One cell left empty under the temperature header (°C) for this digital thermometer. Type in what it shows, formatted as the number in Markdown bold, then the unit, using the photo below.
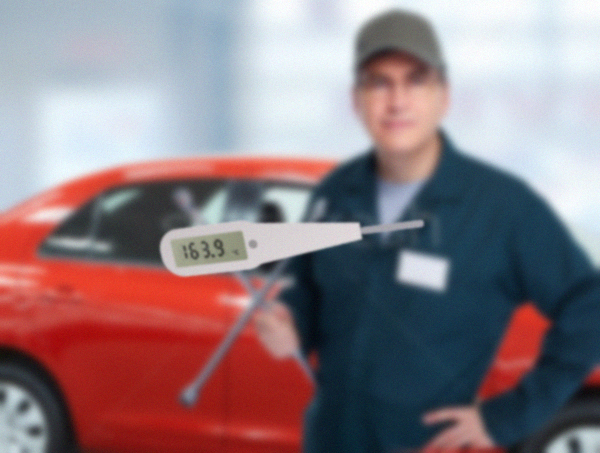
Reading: **163.9** °C
